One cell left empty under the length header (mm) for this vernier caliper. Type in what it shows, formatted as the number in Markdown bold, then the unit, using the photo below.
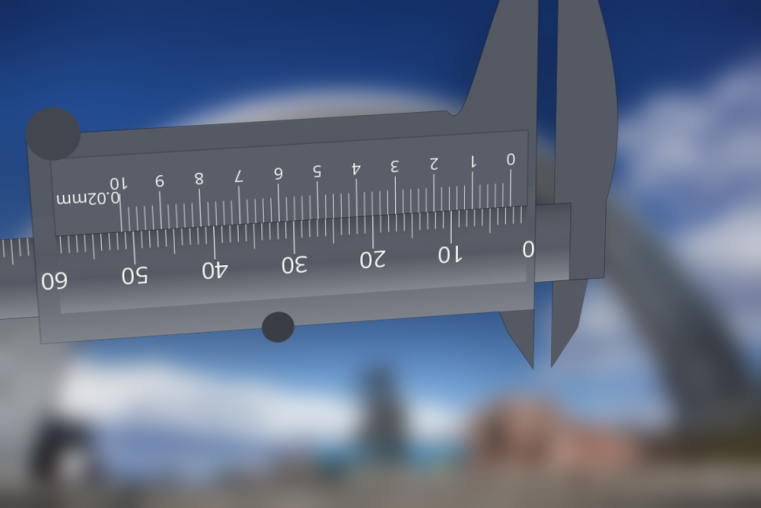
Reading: **2.4** mm
